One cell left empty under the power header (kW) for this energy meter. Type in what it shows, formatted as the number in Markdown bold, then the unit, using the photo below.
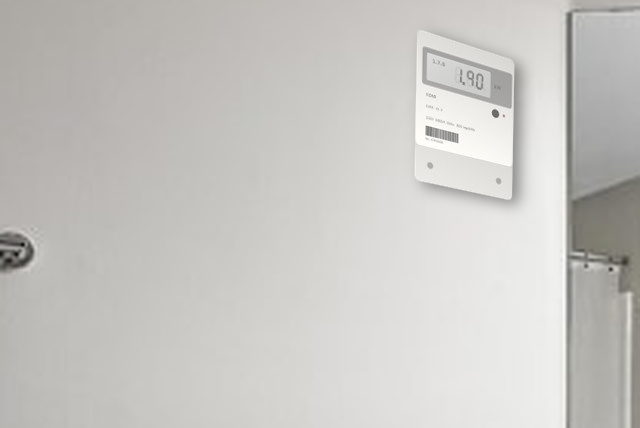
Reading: **1.90** kW
